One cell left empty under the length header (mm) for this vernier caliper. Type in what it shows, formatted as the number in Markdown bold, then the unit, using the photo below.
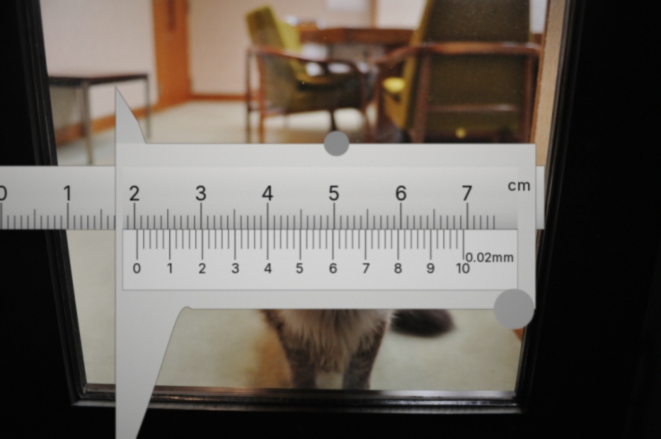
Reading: **20.4** mm
